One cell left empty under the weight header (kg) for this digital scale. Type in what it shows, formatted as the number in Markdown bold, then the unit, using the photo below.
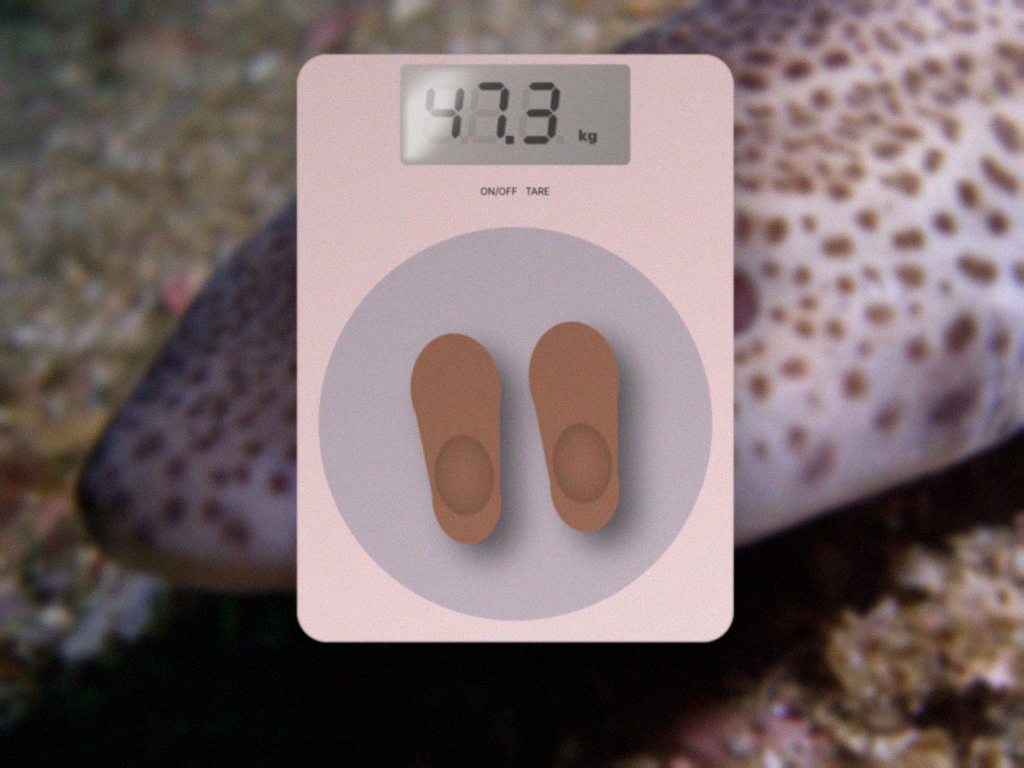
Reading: **47.3** kg
